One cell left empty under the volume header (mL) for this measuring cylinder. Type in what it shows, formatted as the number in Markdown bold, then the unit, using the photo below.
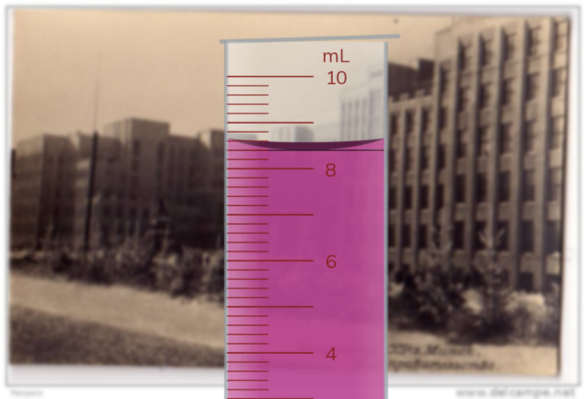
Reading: **8.4** mL
